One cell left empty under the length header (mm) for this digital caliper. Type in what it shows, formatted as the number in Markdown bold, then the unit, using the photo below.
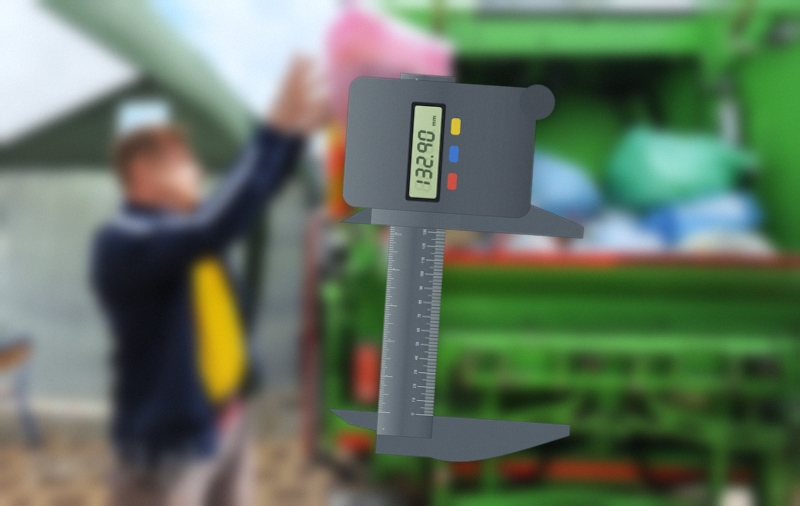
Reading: **132.90** mm
